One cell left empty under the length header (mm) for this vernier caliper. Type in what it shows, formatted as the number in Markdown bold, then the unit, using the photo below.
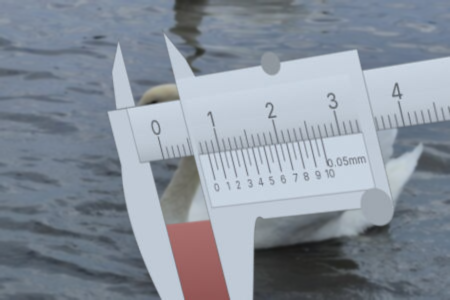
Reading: **8.0** mm
